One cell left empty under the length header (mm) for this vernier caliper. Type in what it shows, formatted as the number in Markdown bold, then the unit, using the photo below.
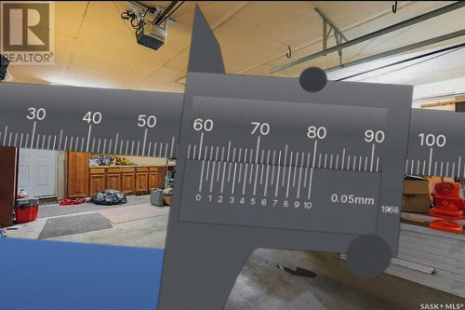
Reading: **60.8** mm
